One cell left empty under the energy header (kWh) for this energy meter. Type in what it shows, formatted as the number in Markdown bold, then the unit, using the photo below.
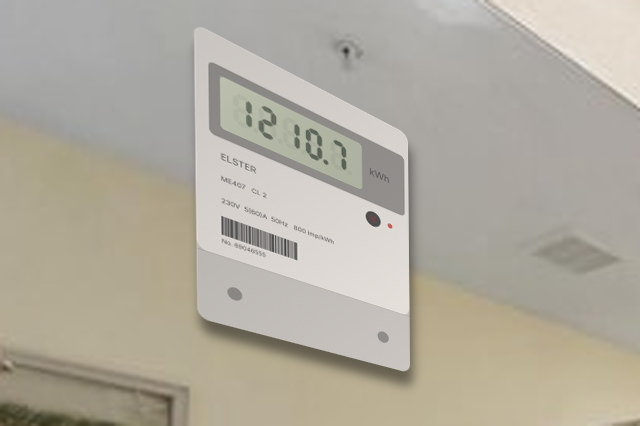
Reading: **1210.7** kWh
